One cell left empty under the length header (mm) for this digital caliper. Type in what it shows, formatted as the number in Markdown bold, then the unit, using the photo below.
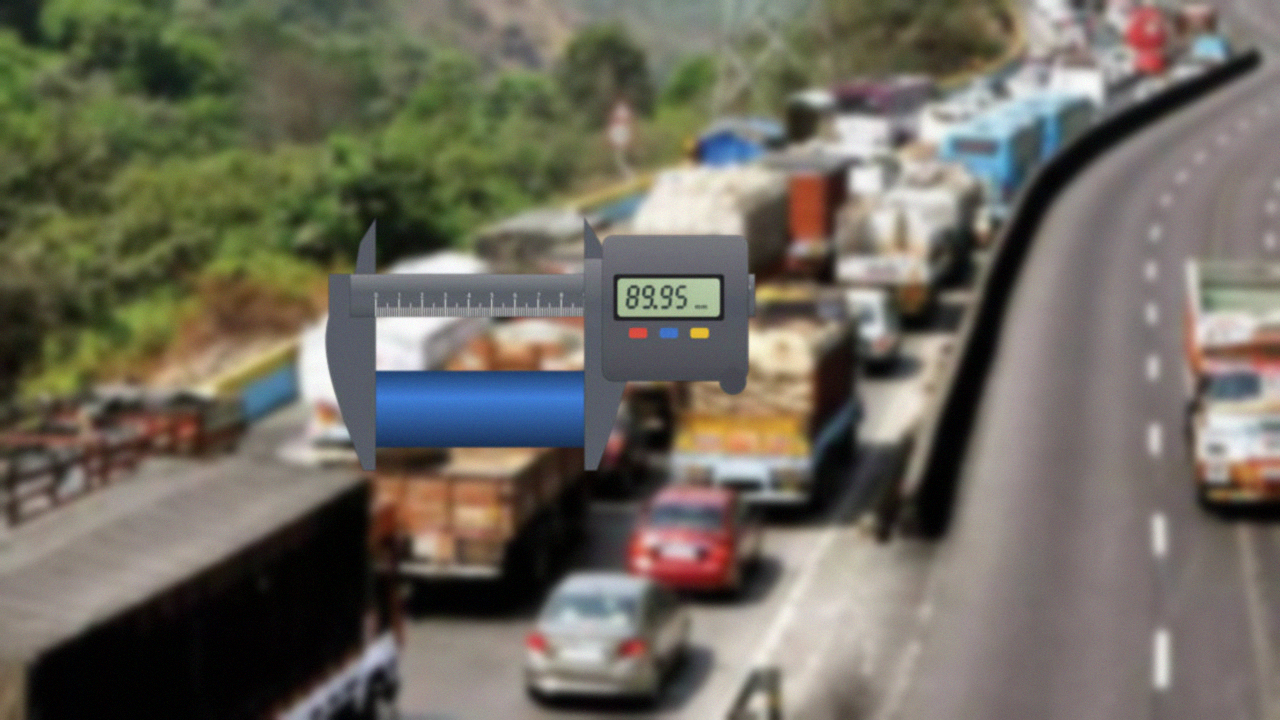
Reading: **89.95** mm
